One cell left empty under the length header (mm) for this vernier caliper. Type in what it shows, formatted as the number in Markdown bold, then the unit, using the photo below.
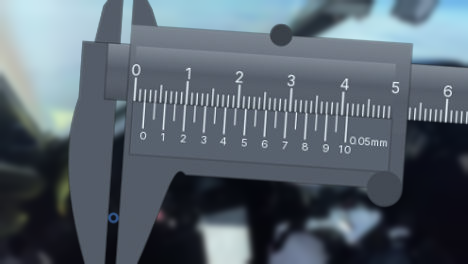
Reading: **2.0** mm
